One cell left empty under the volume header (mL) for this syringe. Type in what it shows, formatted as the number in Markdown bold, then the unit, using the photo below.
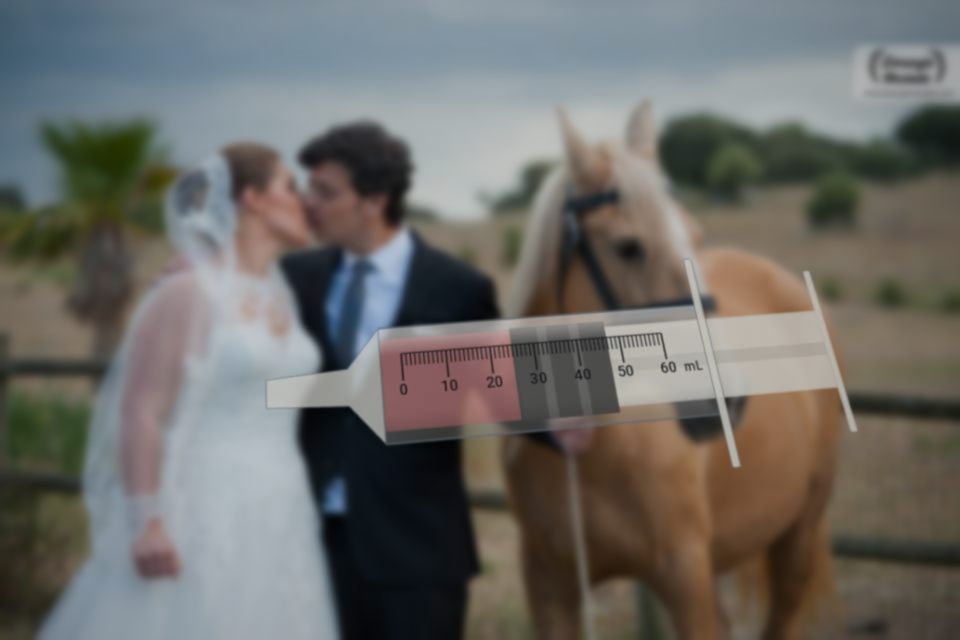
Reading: **25** mL
